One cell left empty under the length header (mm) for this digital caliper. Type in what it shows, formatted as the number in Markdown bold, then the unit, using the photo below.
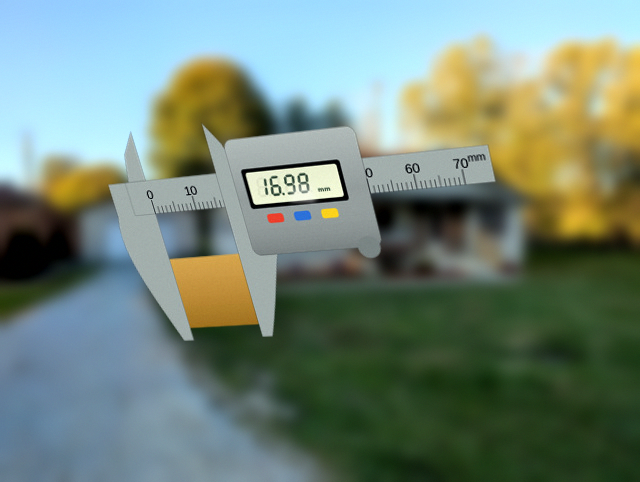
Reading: **16.98** mm
